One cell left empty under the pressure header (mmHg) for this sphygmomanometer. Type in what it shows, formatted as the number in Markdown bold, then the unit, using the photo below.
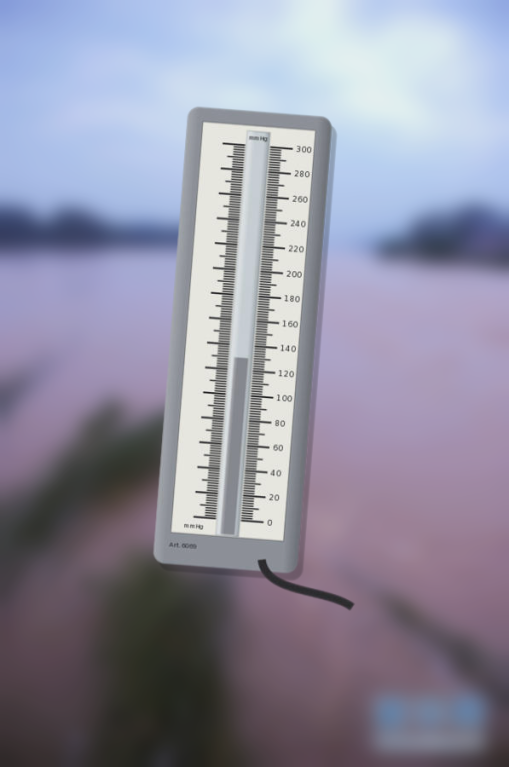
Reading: **130** mmHg
